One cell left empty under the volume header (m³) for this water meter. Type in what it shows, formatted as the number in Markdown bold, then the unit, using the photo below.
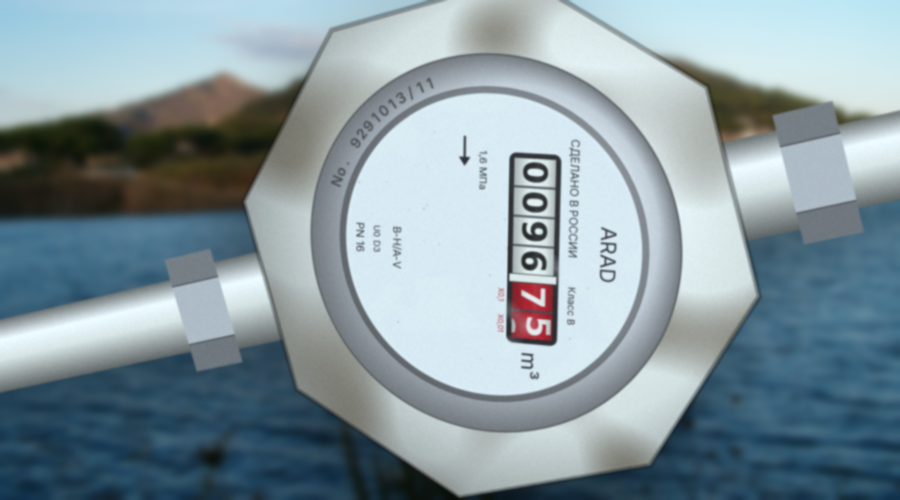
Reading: **96.75** m³
